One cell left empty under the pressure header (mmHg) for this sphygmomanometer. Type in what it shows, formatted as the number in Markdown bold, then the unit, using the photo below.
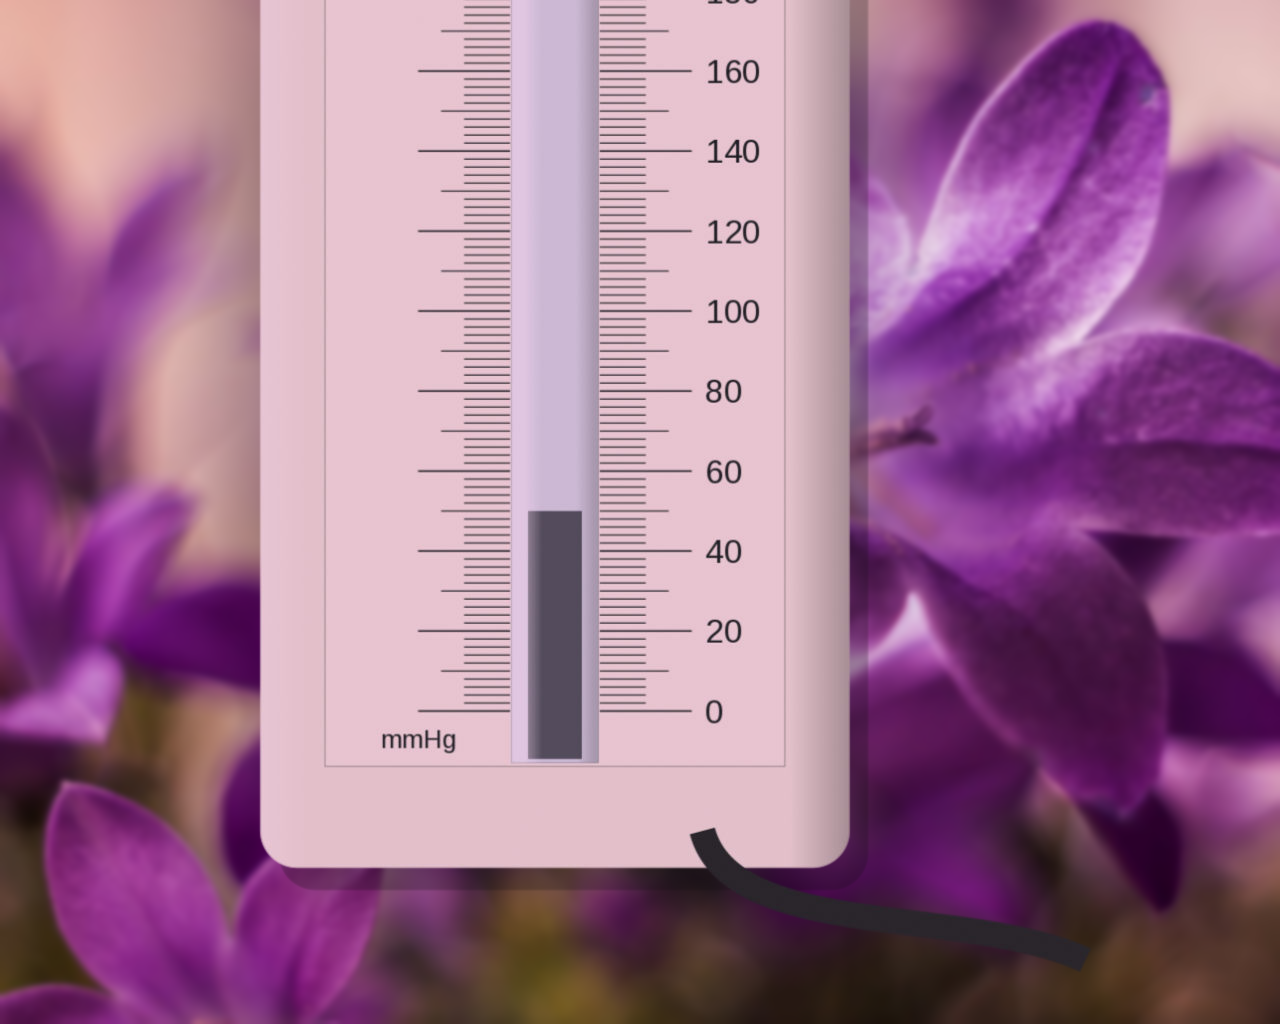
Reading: **50** mmHg
